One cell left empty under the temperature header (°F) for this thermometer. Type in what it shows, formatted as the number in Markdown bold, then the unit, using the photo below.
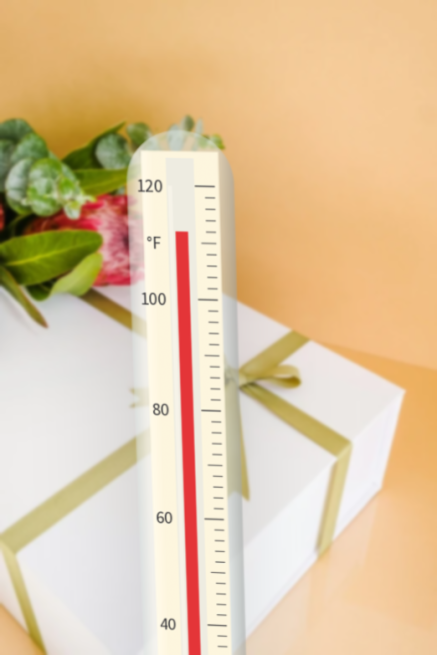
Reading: **112** °F
